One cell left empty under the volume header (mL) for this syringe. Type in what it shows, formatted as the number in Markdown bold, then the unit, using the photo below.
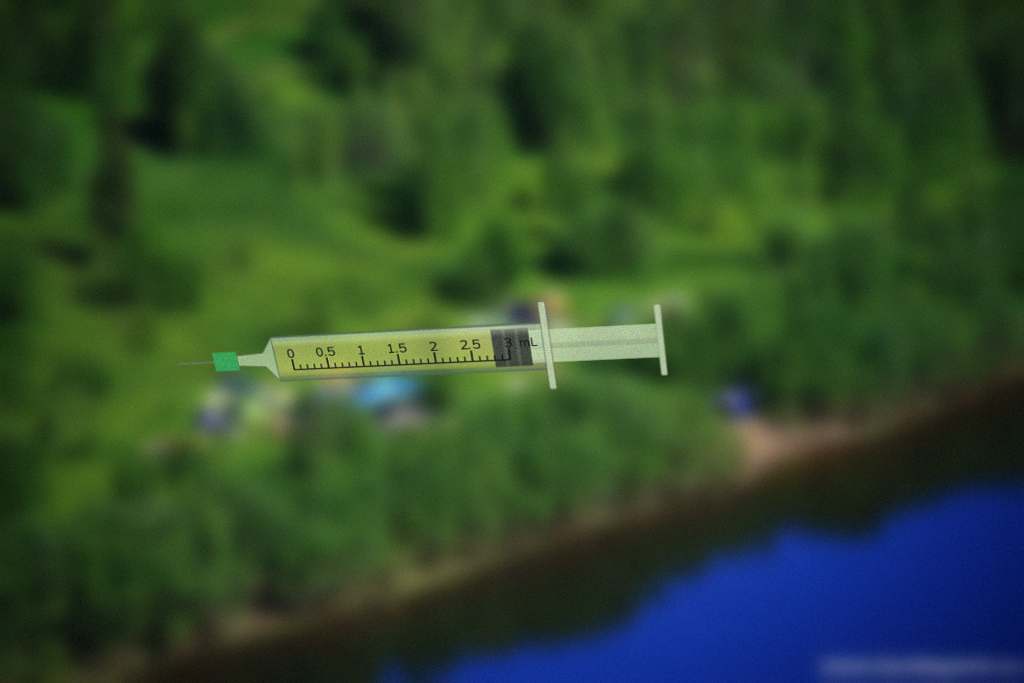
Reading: **2.8** mL
